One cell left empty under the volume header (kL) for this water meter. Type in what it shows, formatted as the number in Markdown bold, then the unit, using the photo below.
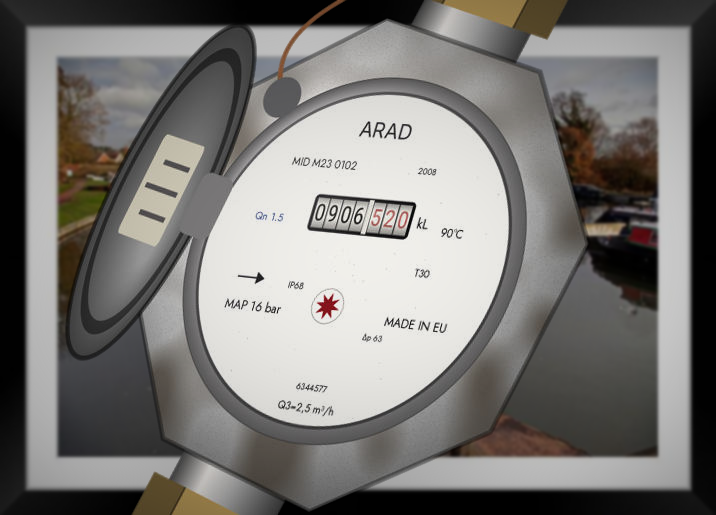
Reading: **906.520** kL
